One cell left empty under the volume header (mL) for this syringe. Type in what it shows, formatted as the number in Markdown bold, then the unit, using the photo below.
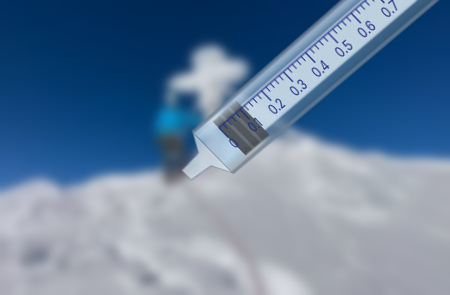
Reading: **0** mL
